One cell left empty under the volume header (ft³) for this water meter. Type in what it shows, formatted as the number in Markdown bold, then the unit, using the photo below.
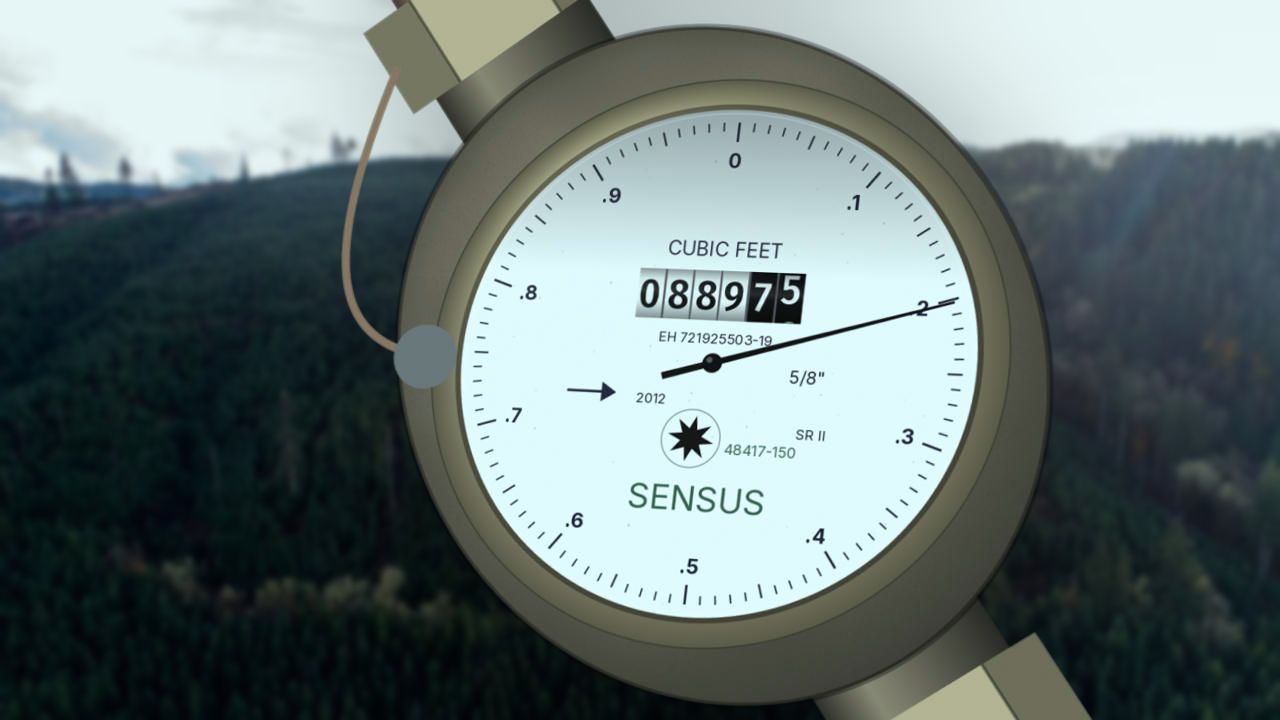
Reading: **88975.20** ft³
